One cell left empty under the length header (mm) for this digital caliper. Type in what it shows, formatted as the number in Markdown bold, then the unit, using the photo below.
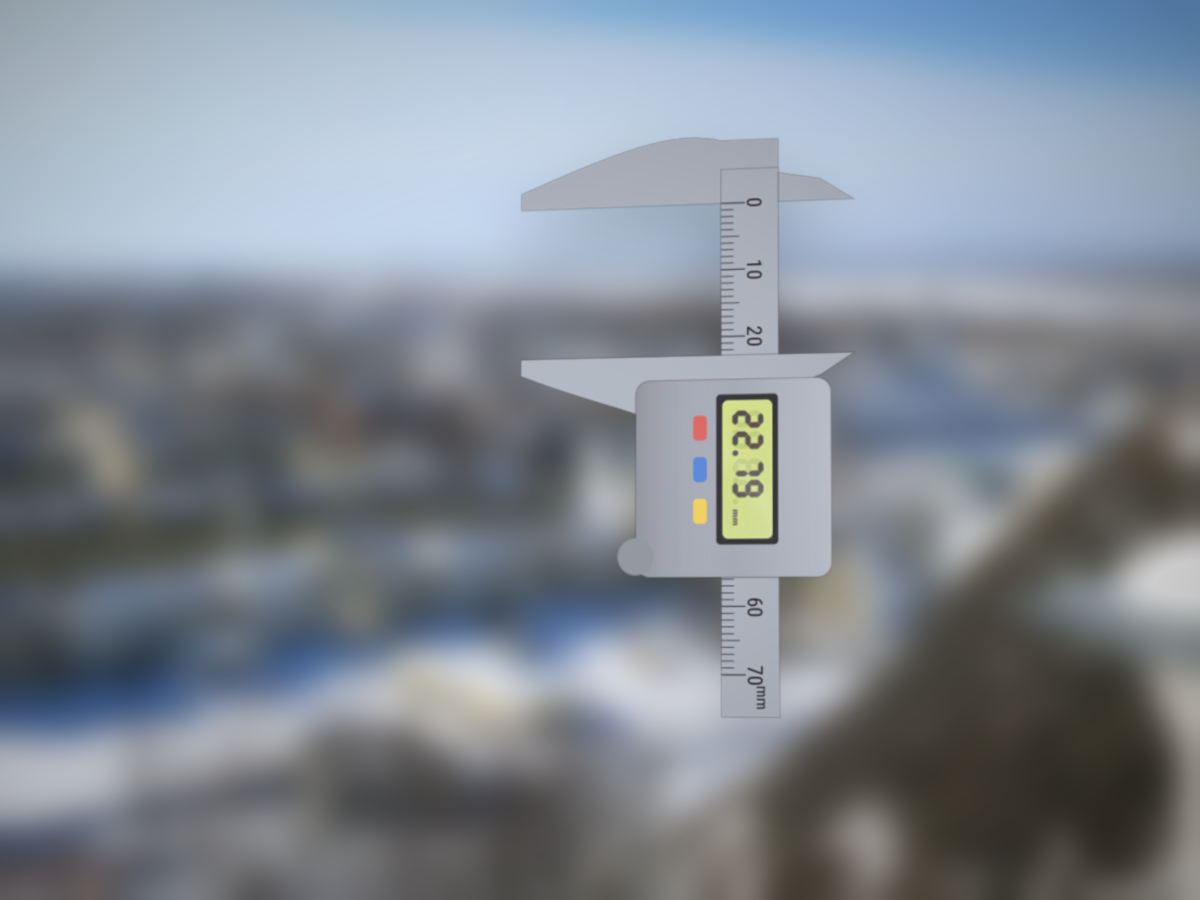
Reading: **22.79** mm
